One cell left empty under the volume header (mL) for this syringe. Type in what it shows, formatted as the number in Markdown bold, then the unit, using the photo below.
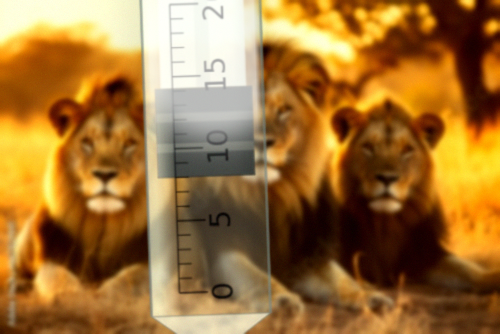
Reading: **8** mL
